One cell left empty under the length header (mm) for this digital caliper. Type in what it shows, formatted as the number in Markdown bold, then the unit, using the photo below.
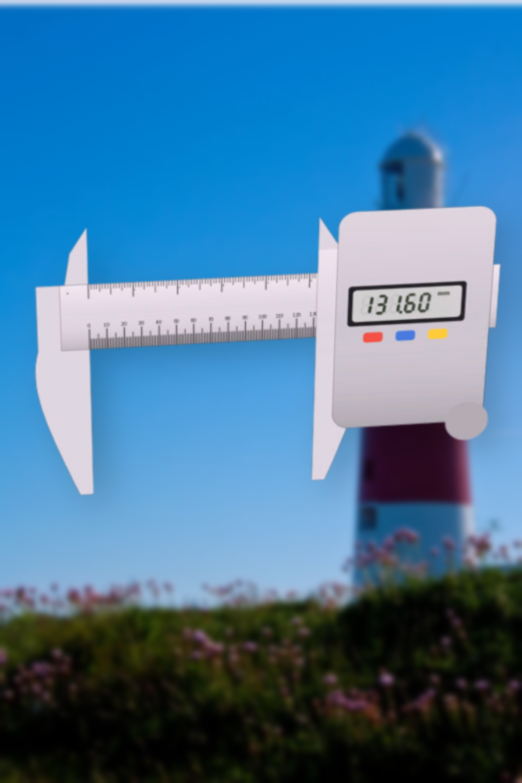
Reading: **131.60** mm
